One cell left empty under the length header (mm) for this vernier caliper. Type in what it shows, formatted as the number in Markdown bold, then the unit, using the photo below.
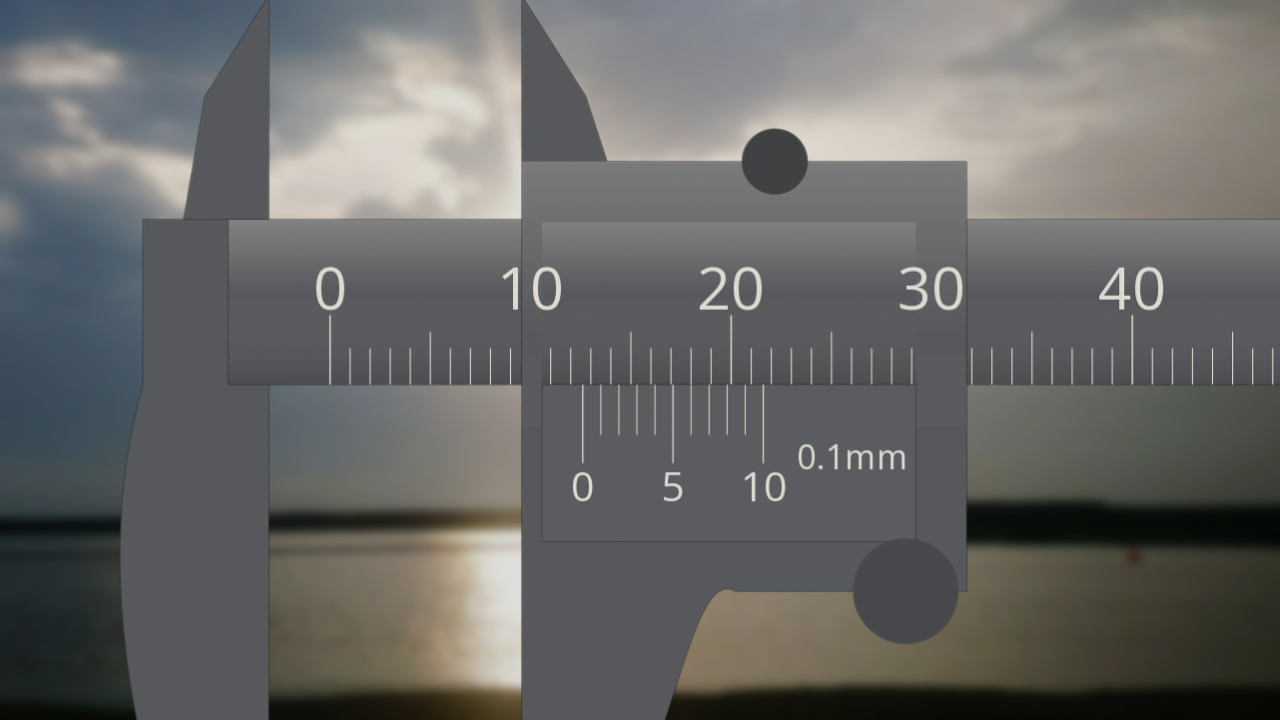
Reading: **12.6** mm
